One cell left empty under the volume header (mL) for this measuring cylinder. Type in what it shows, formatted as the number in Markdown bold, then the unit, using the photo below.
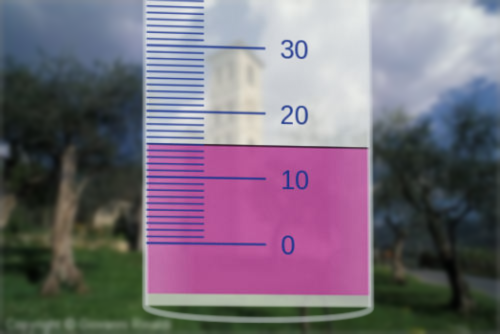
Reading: **15** mL
